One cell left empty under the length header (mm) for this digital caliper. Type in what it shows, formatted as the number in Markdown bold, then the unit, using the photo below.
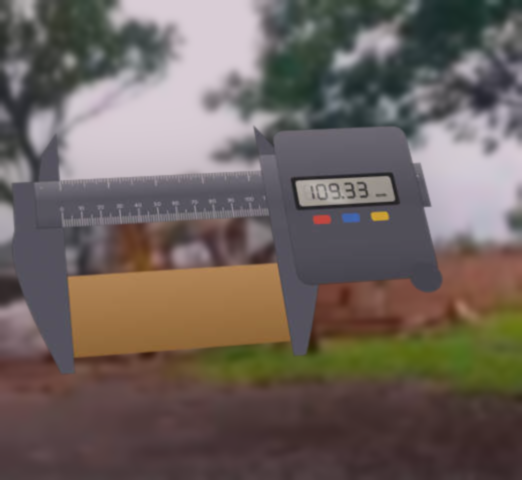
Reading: **109.33** mm
